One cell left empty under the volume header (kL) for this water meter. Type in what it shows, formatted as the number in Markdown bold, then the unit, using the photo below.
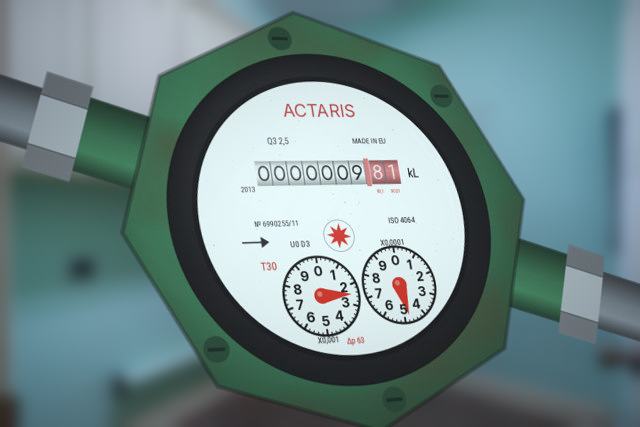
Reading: **9.8124** kL
